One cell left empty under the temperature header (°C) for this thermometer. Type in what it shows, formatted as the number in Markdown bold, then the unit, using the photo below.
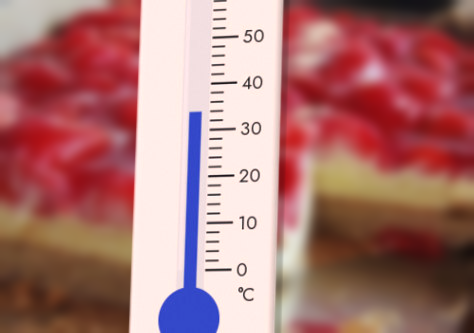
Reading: **34** °C
